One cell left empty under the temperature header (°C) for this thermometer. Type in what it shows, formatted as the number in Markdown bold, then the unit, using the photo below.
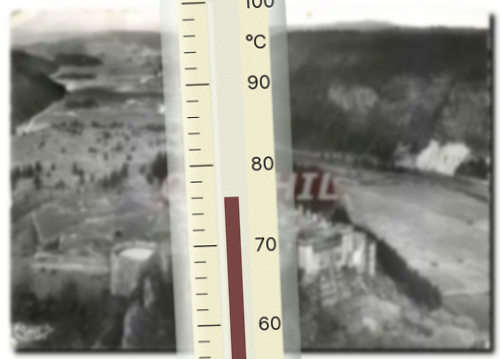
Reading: **76** °C
